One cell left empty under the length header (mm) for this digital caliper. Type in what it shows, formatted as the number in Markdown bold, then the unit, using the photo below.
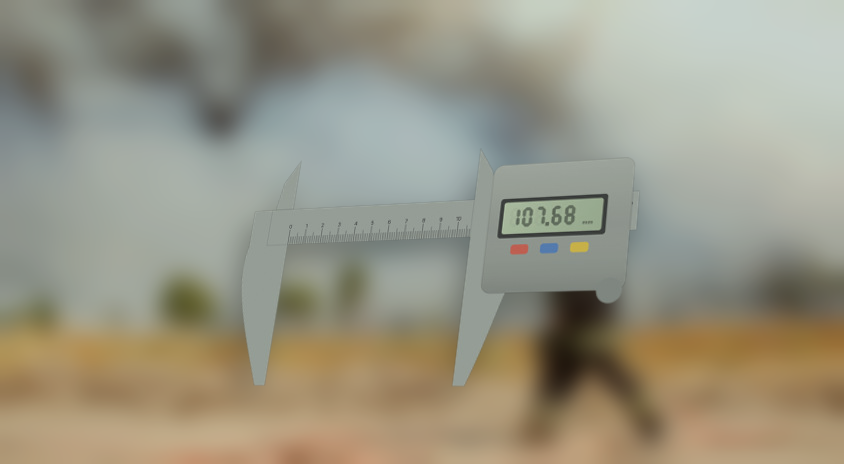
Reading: **107.68** mm
